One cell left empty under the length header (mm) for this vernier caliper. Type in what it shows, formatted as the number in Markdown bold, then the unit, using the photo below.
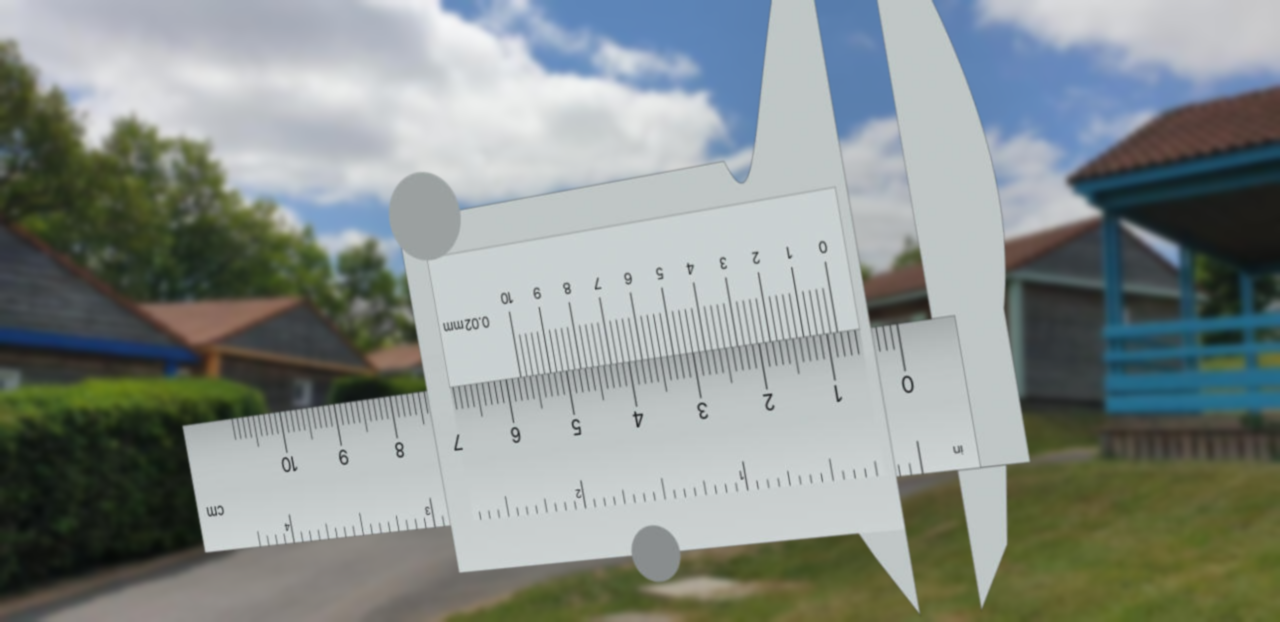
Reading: **8.5** mm
